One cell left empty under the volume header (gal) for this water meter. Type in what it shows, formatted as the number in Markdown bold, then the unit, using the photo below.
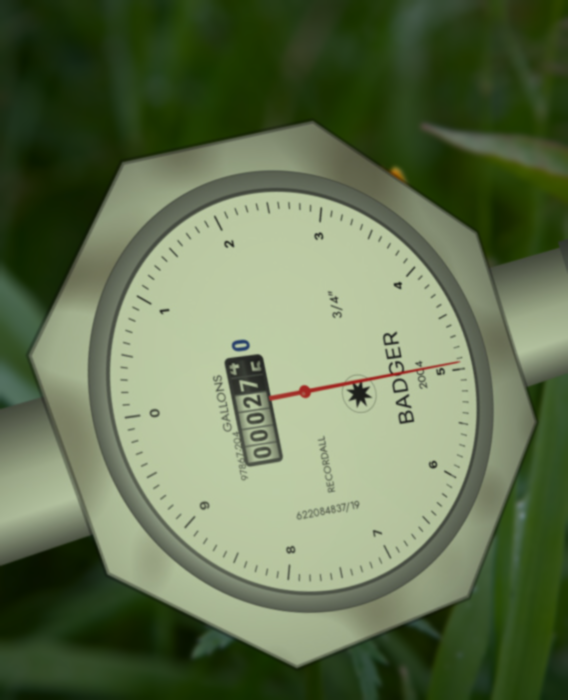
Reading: **2744.9** gal
